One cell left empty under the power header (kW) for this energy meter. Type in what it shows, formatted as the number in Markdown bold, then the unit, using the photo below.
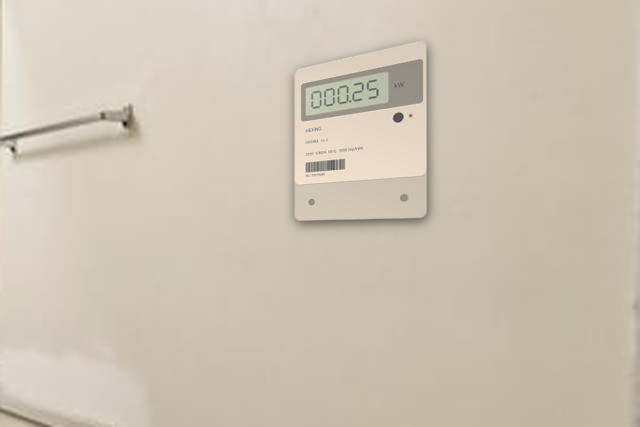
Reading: **0.25** kW
